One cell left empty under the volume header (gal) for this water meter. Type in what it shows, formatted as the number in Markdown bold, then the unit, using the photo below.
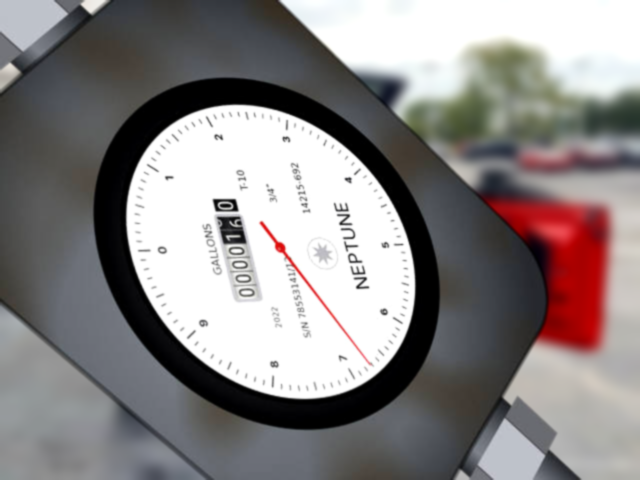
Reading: **156.7** gal
